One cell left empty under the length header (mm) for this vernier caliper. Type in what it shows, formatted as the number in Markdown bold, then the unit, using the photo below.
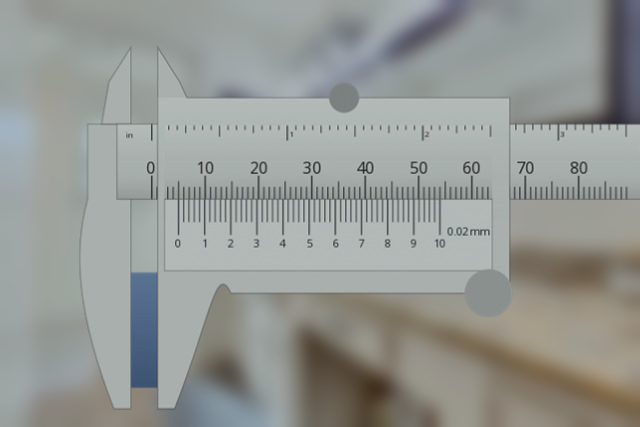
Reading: **5.0** mm
